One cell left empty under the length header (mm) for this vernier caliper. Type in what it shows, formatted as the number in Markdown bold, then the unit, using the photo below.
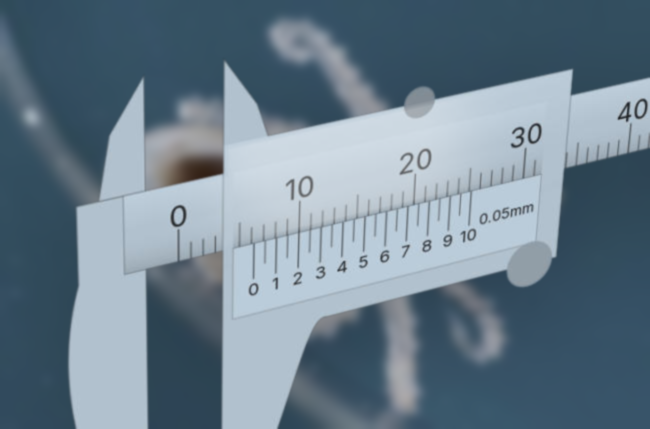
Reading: **6.2** mm
